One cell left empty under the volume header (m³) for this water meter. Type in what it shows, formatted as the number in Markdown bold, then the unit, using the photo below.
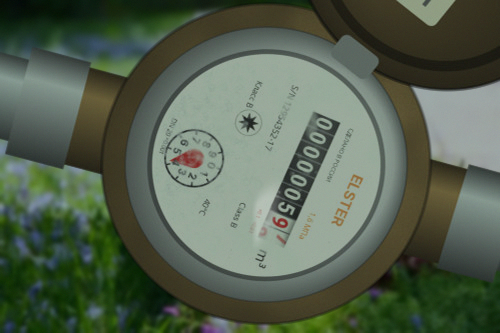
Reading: **5.974** m³
